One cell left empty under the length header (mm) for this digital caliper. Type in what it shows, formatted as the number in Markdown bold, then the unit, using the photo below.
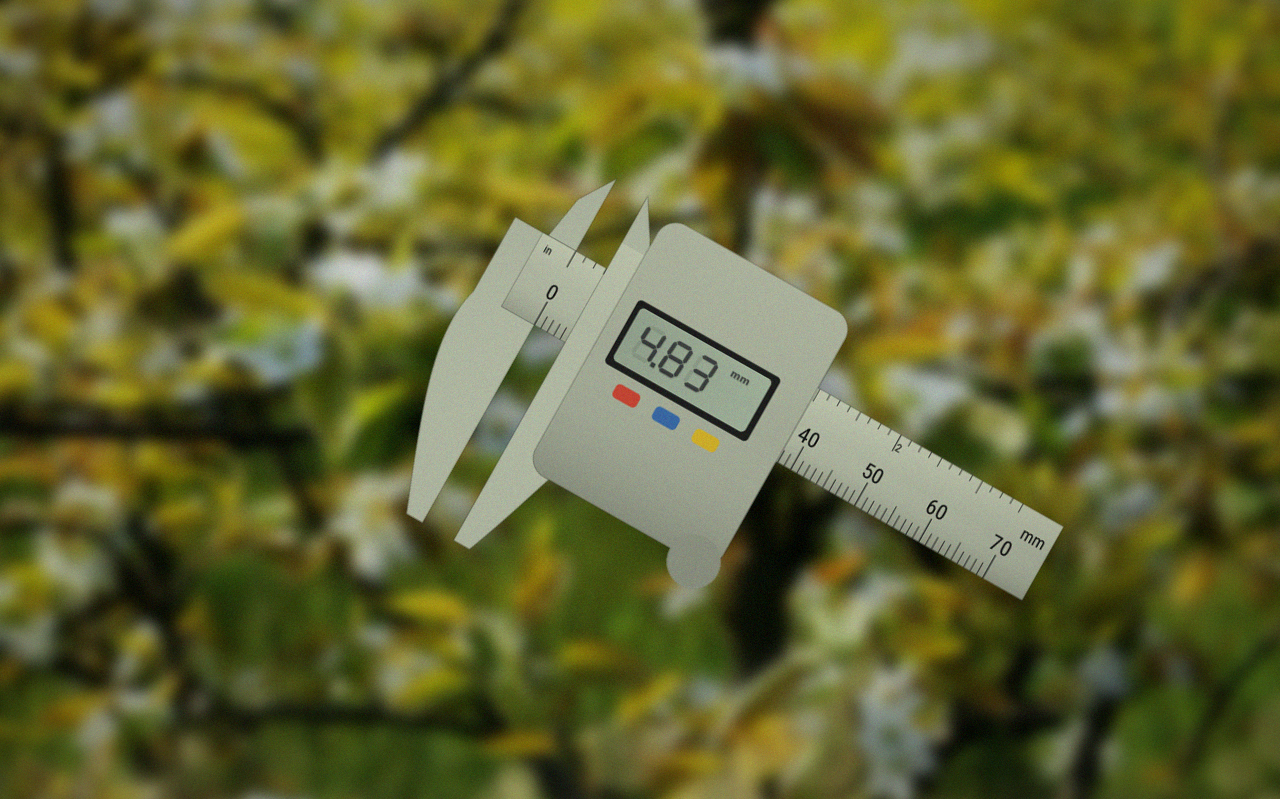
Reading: **4.83** mm
